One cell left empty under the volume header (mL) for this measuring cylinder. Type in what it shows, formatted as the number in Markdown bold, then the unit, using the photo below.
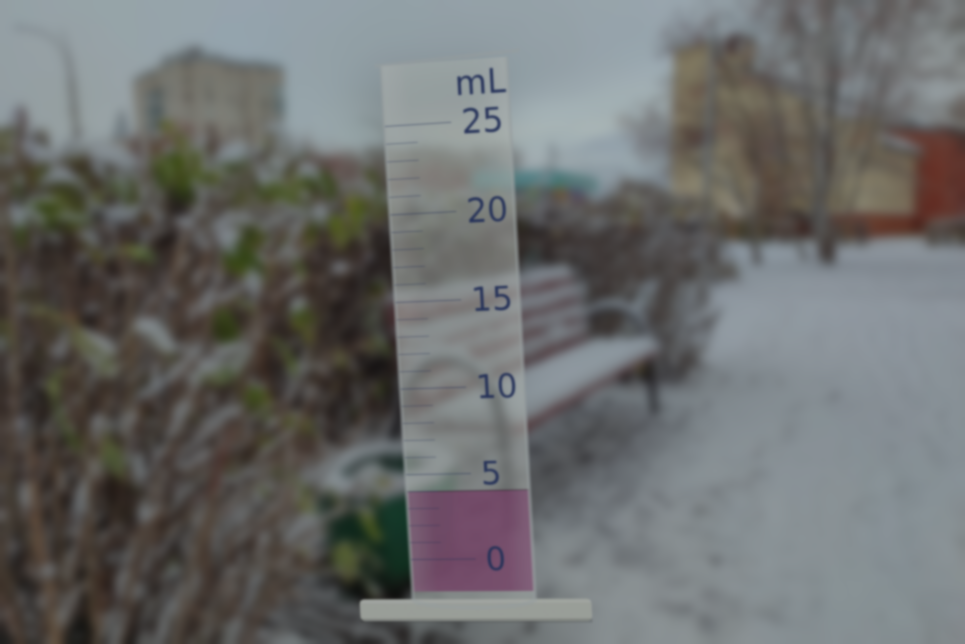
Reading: **4** mL
